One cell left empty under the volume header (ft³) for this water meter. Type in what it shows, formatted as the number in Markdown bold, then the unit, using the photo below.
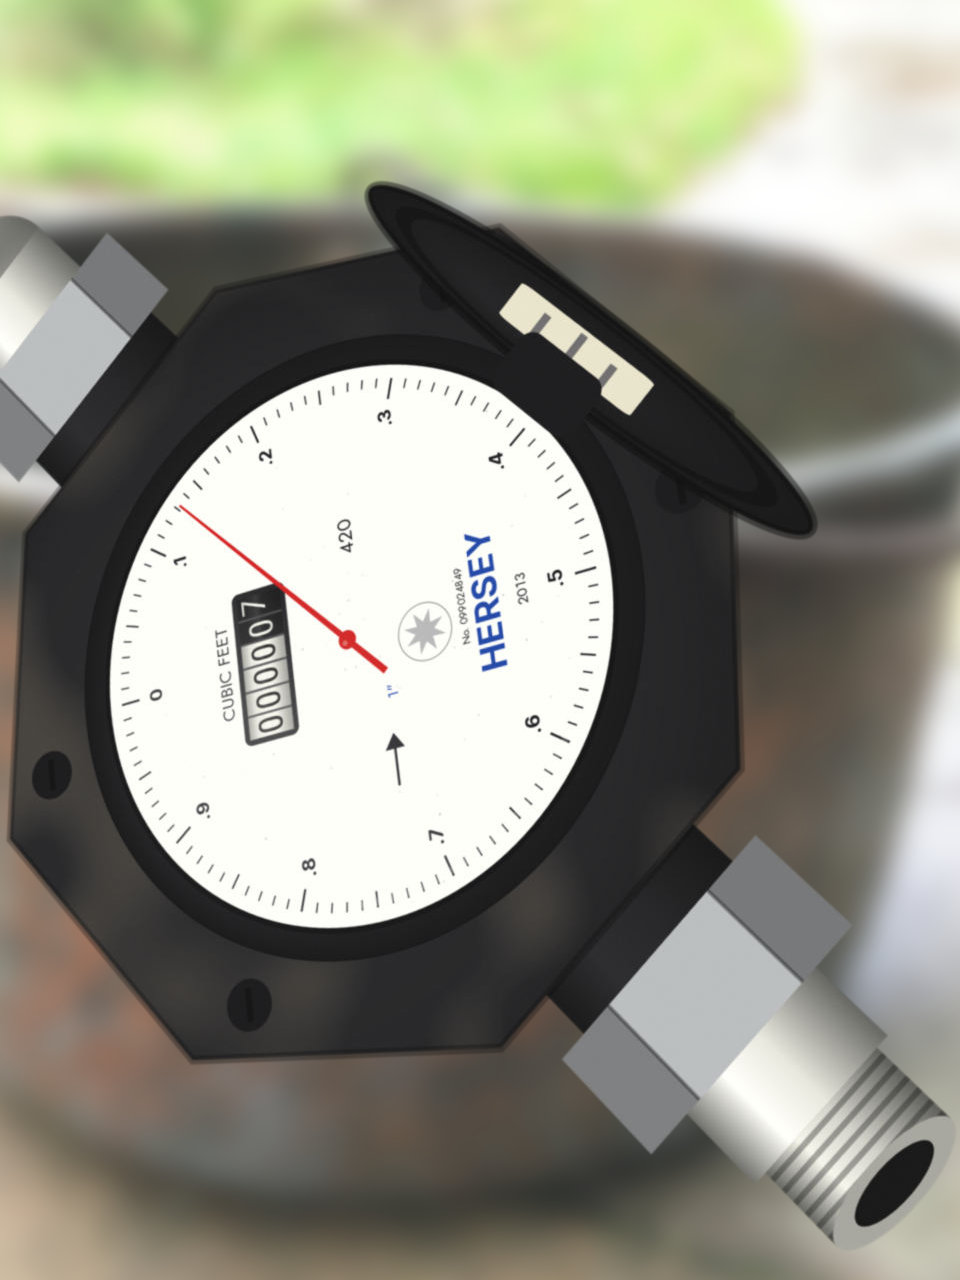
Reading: **7.13** ft³
